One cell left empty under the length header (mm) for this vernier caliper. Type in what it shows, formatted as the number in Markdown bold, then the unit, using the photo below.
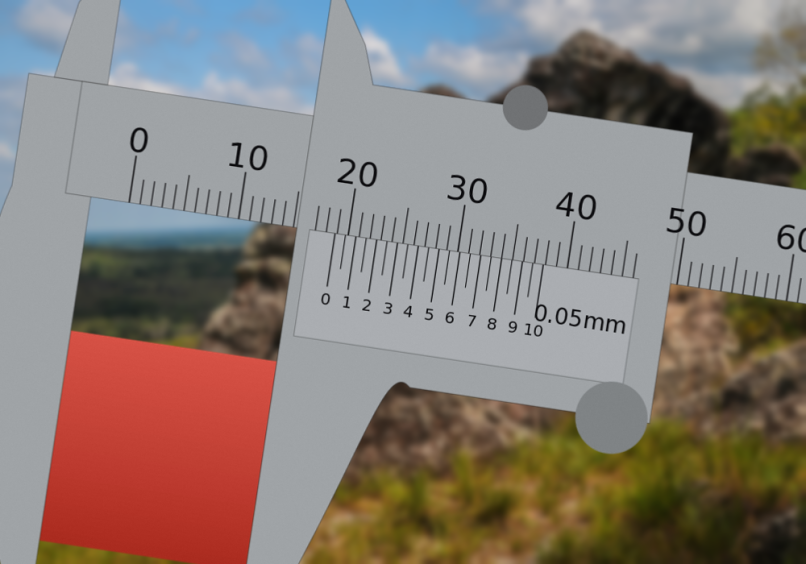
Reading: **18.8** mm
